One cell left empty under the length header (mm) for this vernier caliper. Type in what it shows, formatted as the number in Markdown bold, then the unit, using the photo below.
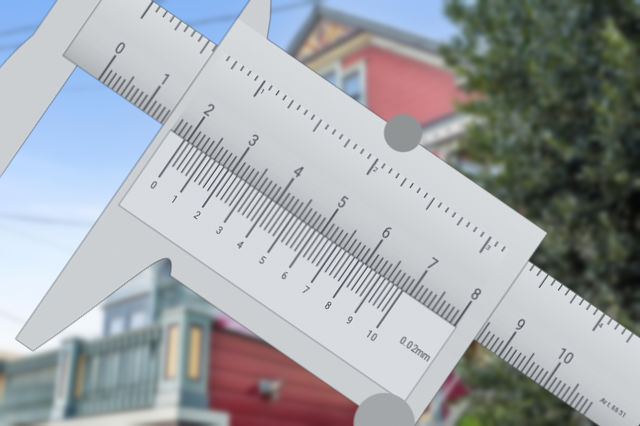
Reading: **19.4** mm
